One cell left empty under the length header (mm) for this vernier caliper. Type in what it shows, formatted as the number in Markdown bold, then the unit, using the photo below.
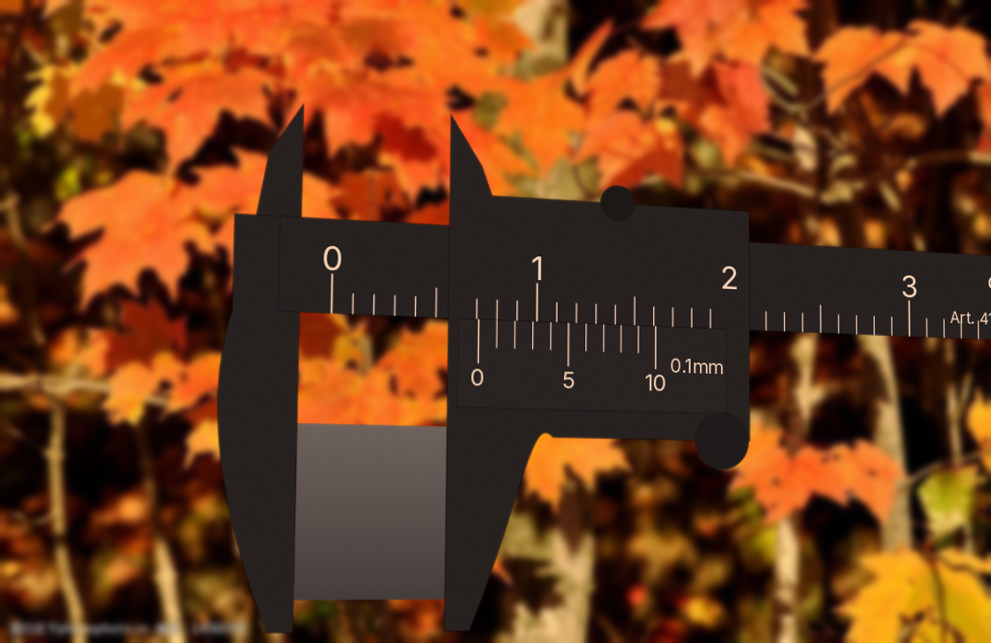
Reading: **7.1** mm
